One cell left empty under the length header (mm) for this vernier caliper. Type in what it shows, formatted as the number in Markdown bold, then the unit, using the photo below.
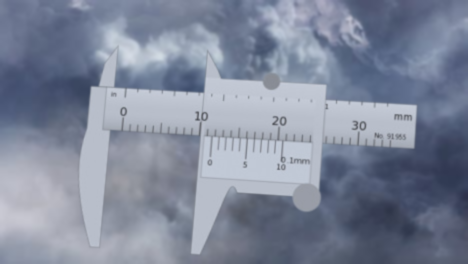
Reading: **11.6** mm
